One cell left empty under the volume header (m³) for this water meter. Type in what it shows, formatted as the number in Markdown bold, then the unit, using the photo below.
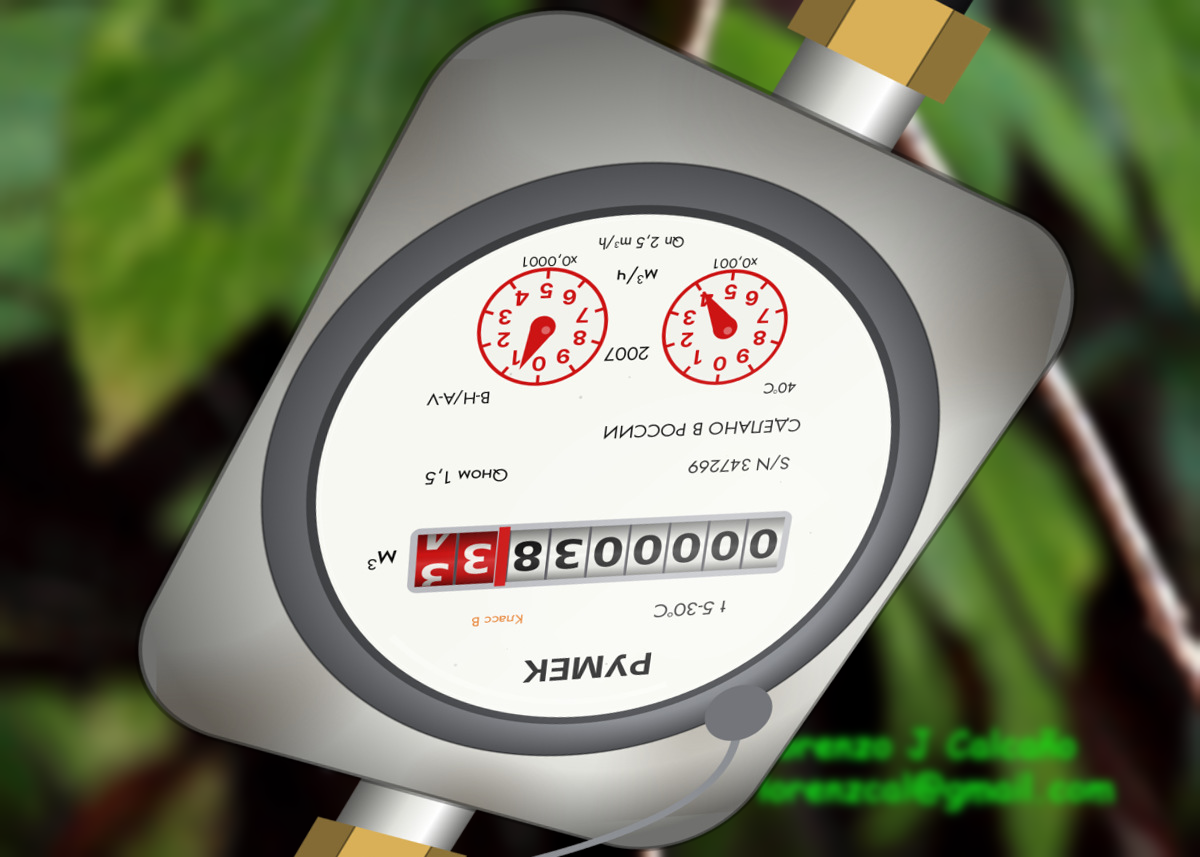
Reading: **38.3340** m³
